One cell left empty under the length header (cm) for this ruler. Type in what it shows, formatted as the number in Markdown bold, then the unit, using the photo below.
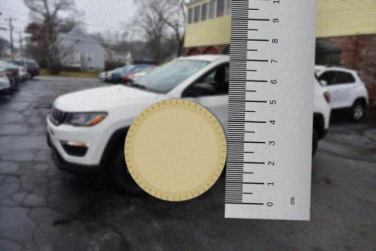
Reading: **5** cm
